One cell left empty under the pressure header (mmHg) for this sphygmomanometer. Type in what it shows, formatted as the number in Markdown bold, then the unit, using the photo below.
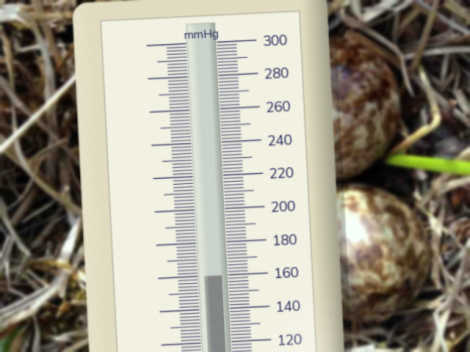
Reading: **160** mmHg
